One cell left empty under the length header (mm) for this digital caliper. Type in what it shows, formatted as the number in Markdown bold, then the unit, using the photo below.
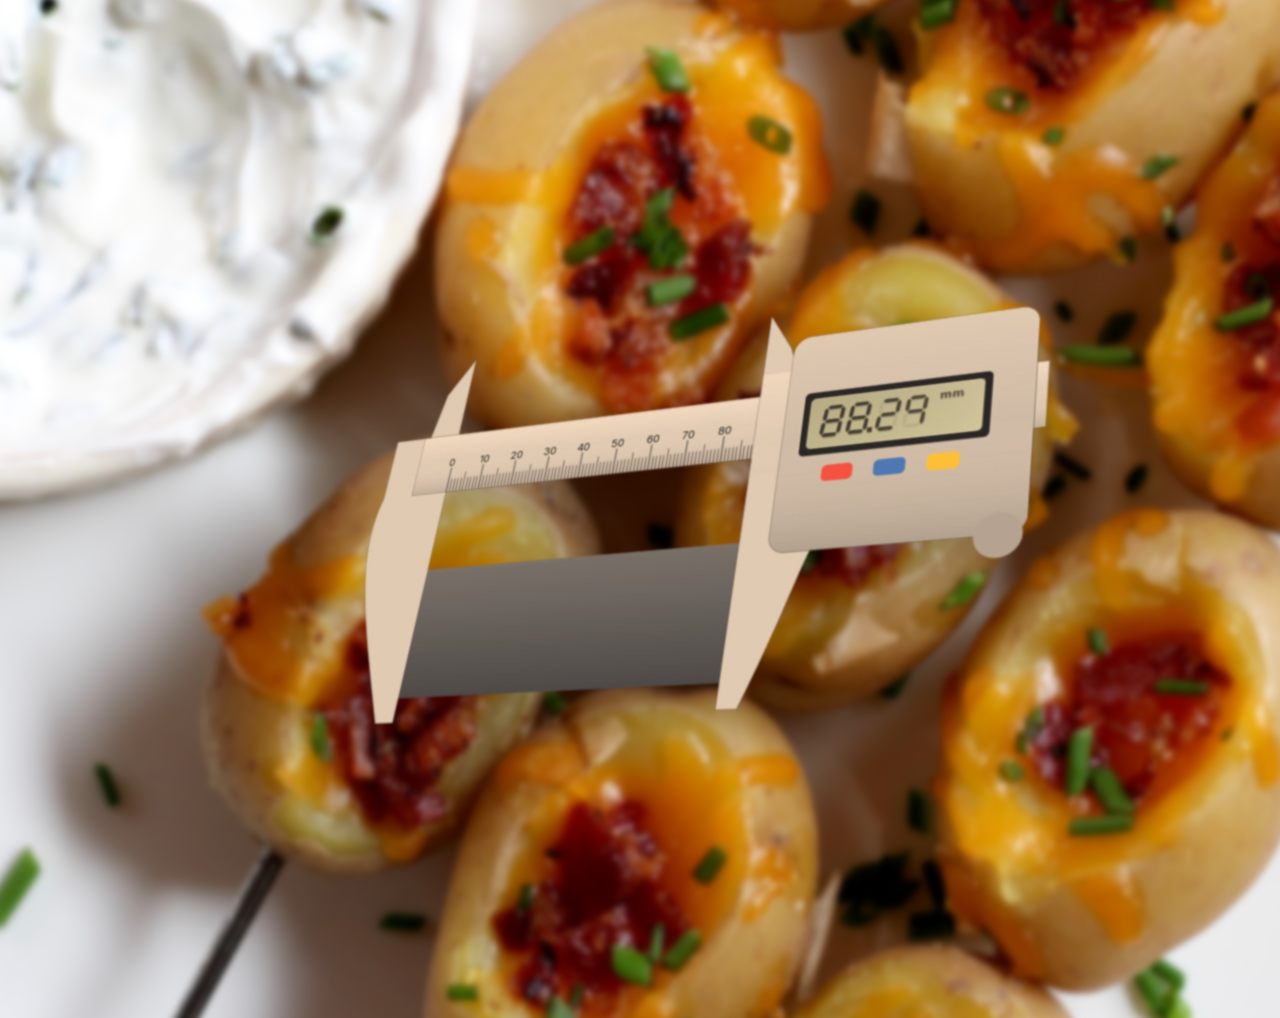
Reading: **88.29** mm
